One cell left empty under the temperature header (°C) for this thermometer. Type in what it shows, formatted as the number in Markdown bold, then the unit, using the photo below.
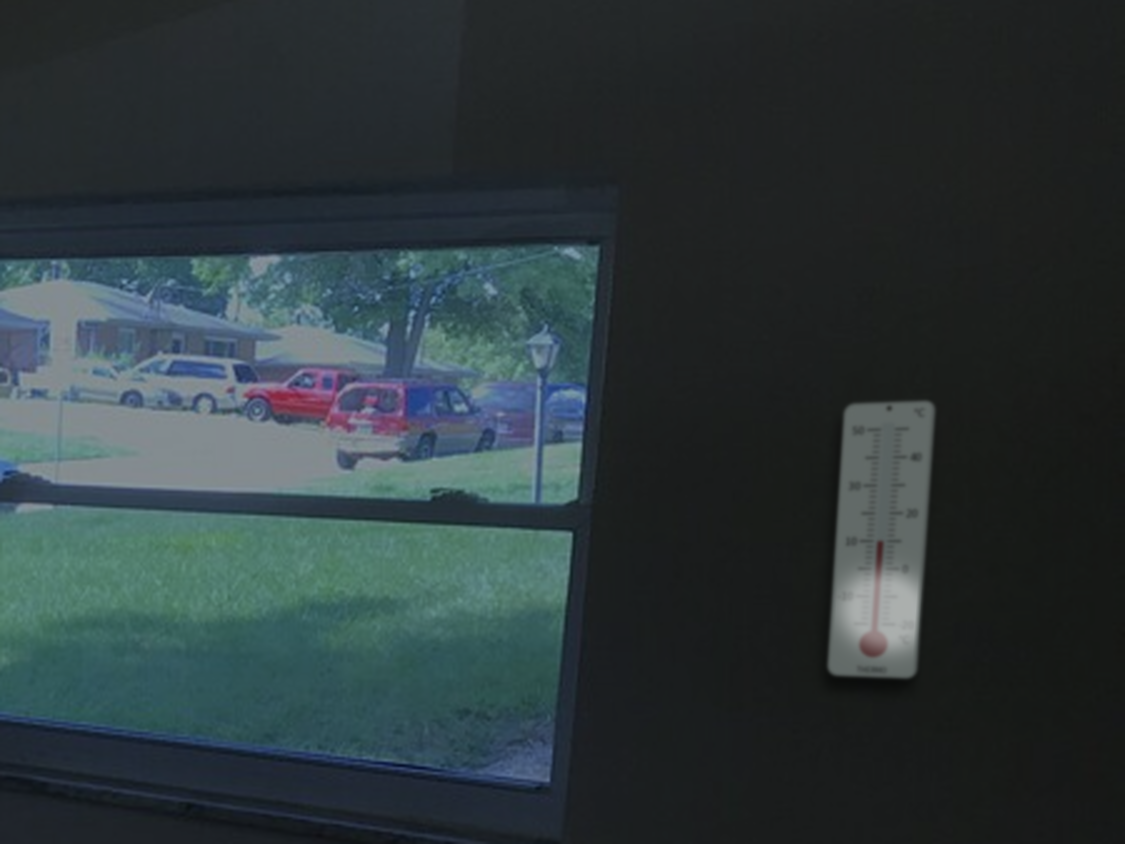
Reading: **10** °C
